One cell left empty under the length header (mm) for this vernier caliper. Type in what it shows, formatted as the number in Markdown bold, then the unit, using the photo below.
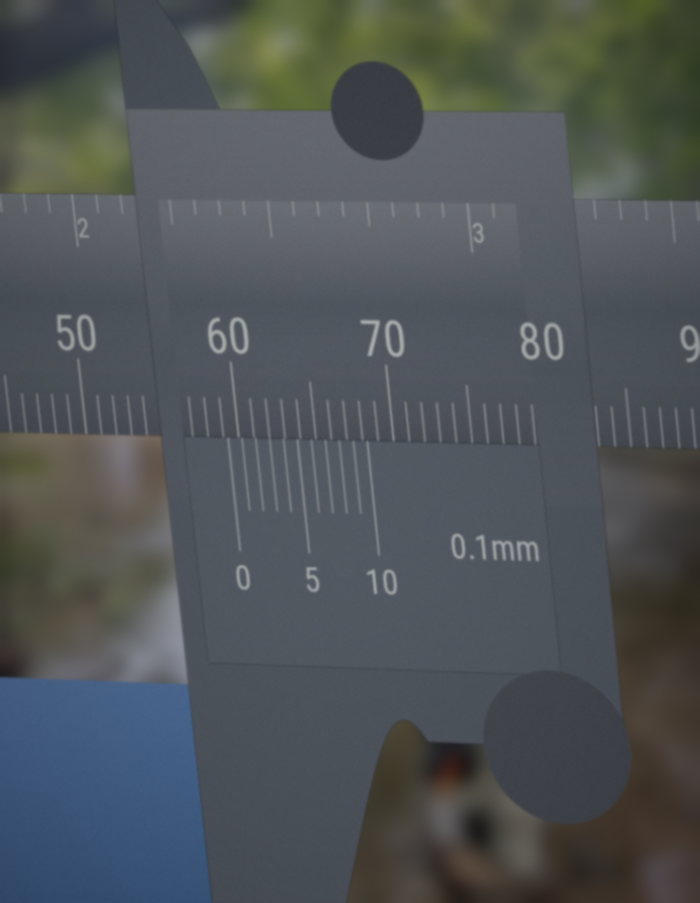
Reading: **59.3** mm
